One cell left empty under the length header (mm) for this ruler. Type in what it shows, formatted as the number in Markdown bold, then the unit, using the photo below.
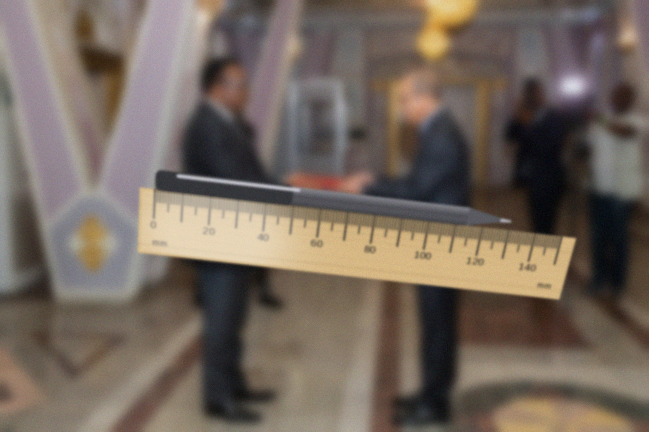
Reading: **130** mm
